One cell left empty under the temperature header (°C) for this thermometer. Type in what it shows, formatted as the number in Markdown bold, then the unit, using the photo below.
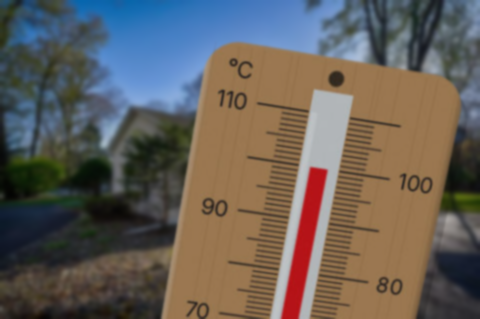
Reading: **100** °C
